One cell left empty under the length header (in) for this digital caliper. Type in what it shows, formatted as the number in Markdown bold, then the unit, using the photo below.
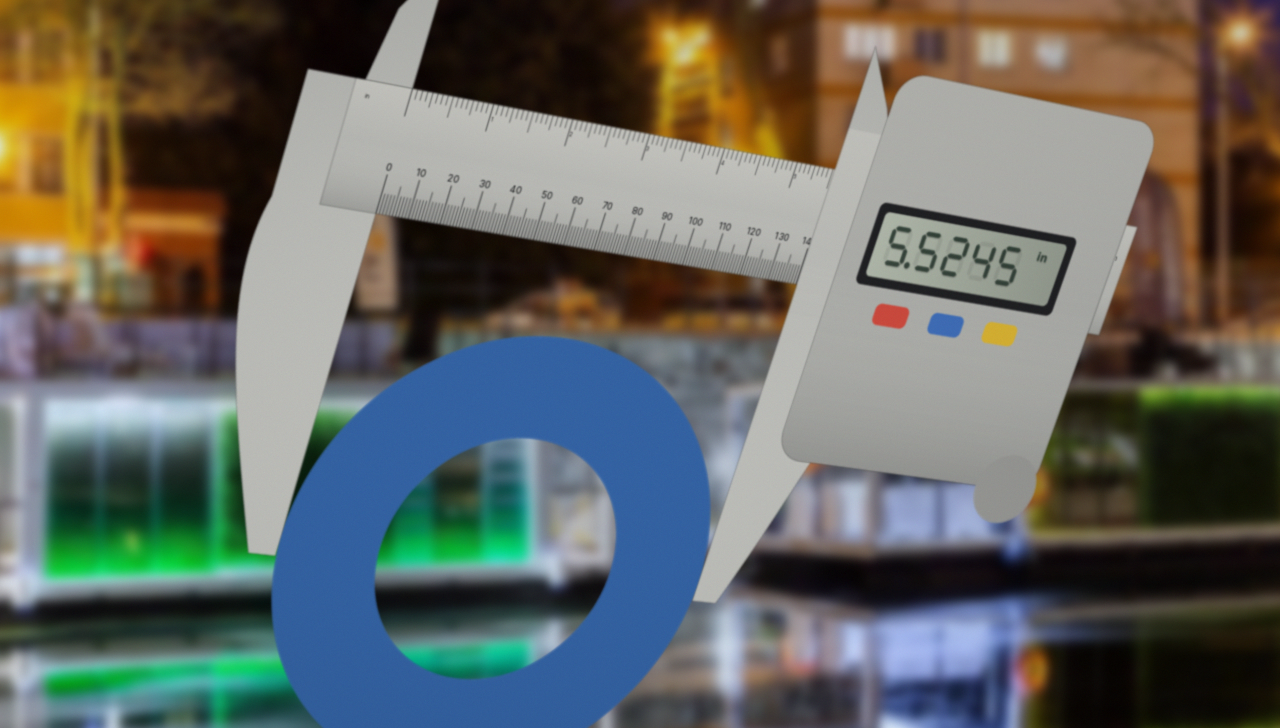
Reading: **5.5245** in
